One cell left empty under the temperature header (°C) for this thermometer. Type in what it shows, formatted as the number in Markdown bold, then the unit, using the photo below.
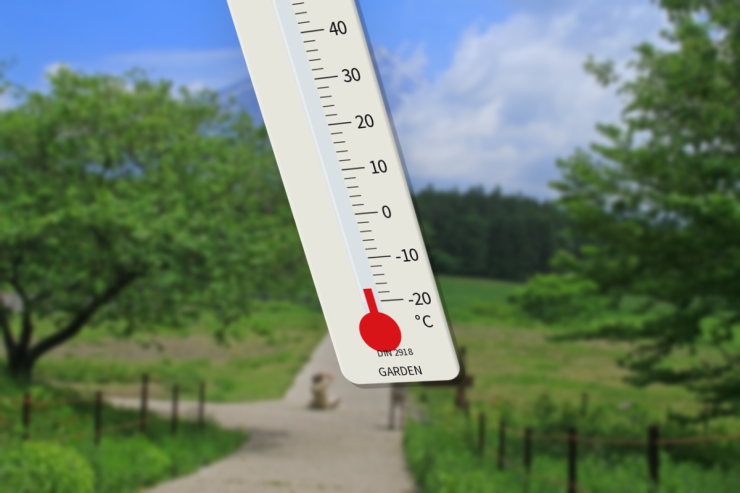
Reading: **-17** °C
